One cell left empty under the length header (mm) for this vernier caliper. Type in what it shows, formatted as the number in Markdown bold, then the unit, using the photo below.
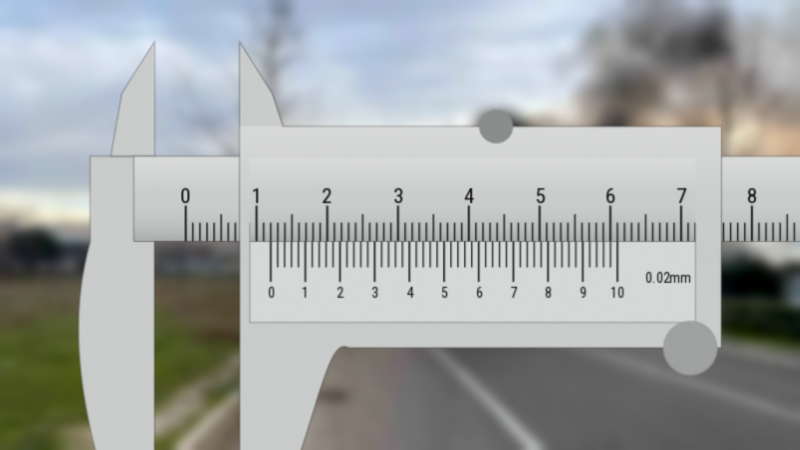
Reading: **12.0** mm
